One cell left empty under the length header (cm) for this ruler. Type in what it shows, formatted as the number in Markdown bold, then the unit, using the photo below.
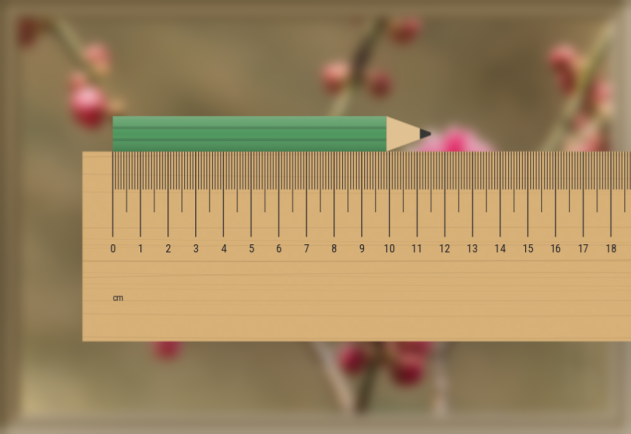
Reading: **11.5** cm
